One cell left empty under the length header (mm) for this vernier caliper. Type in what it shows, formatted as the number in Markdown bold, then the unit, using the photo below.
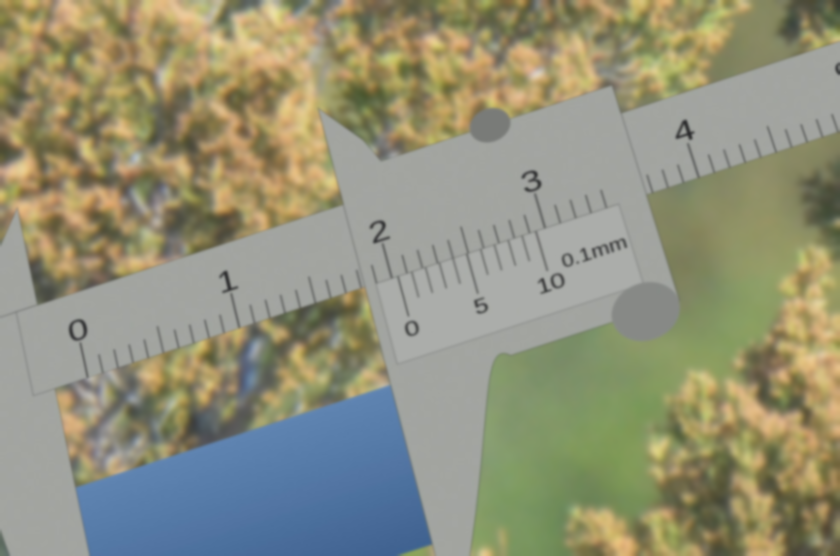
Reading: **20.4** mm
